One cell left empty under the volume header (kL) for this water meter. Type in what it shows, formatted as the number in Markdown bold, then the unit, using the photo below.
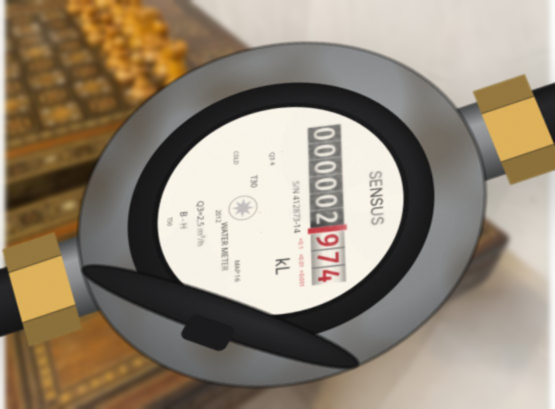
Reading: **2.974** kL
